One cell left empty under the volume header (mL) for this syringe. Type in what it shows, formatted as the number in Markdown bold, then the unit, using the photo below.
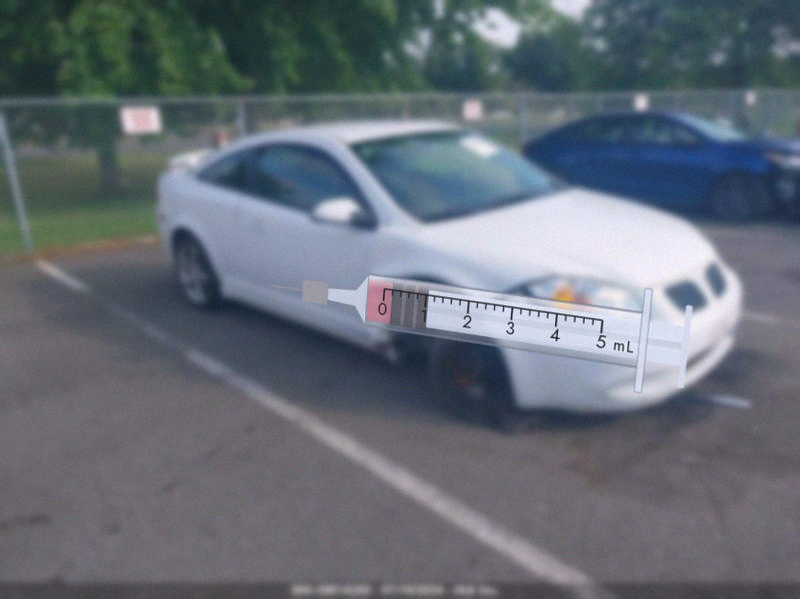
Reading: **0.2** mL
